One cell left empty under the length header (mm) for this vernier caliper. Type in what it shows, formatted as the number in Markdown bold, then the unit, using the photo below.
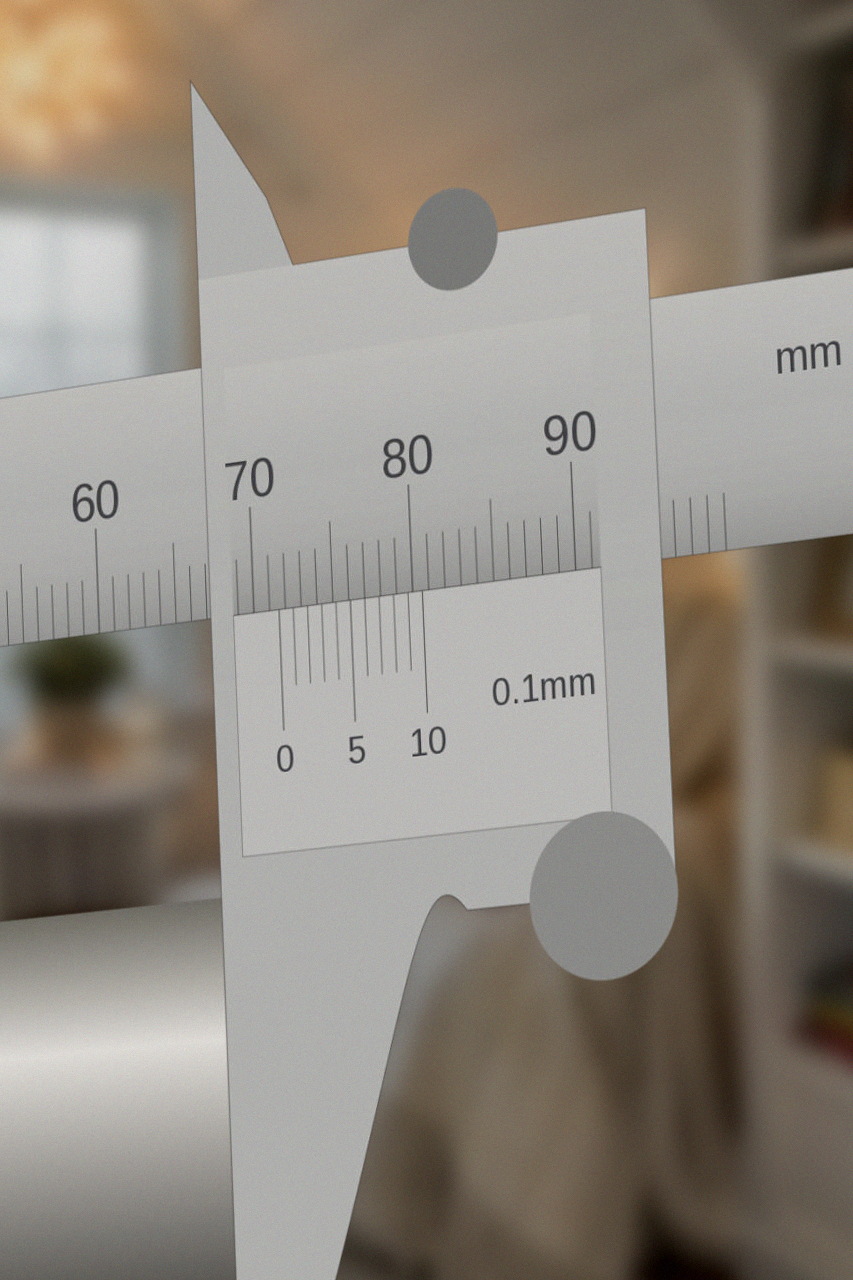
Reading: **71.6** mm
